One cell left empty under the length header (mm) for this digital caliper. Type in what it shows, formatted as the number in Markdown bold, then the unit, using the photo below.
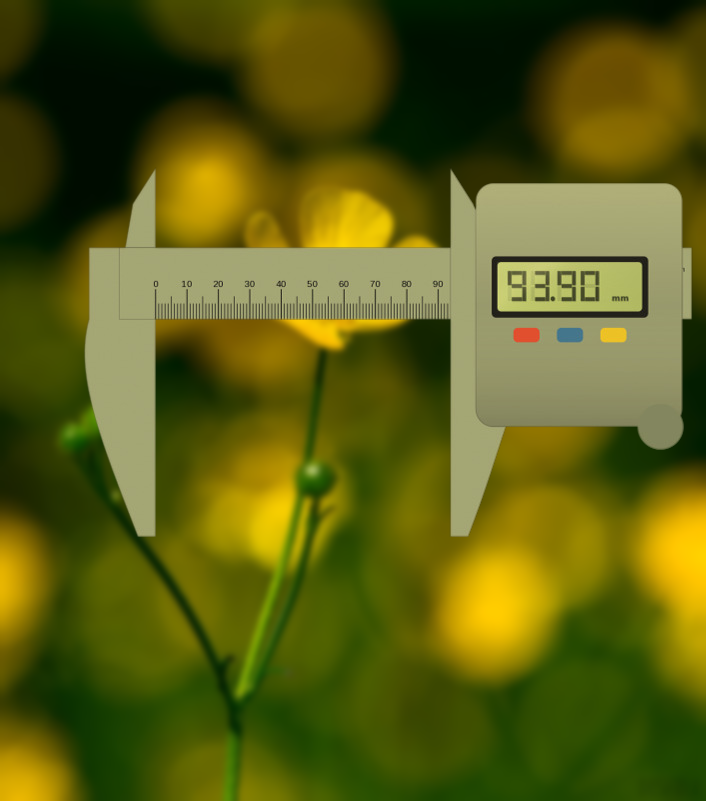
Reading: **93.90** mm
